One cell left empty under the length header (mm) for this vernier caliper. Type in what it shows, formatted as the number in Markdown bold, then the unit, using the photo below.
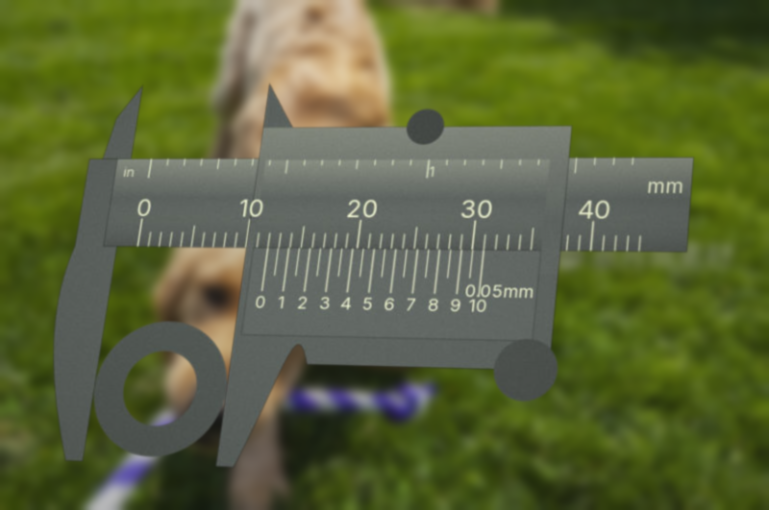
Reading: **12.0** mm
